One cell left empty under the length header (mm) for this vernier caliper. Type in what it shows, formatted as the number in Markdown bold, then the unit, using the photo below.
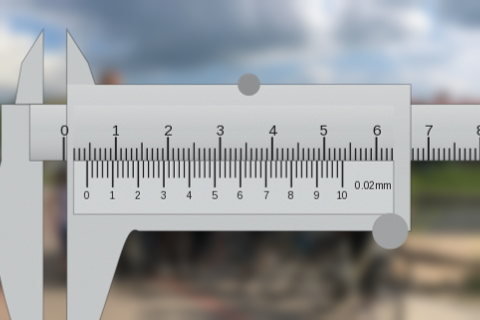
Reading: **4.5** mm
